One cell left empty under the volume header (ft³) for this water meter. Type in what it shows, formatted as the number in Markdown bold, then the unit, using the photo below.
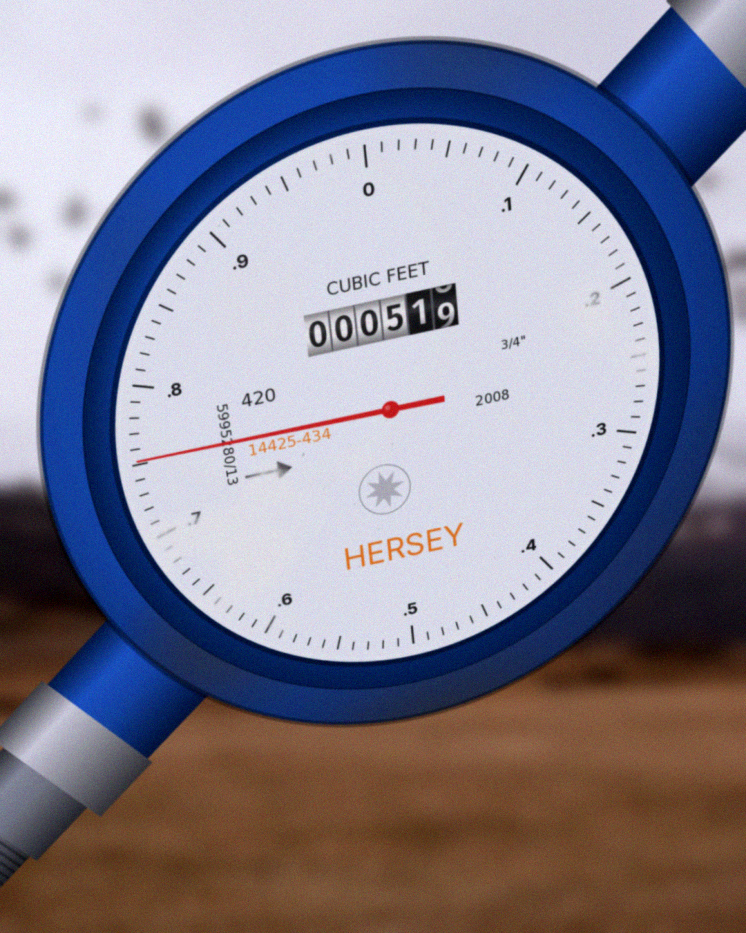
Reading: **518.75** ft³
